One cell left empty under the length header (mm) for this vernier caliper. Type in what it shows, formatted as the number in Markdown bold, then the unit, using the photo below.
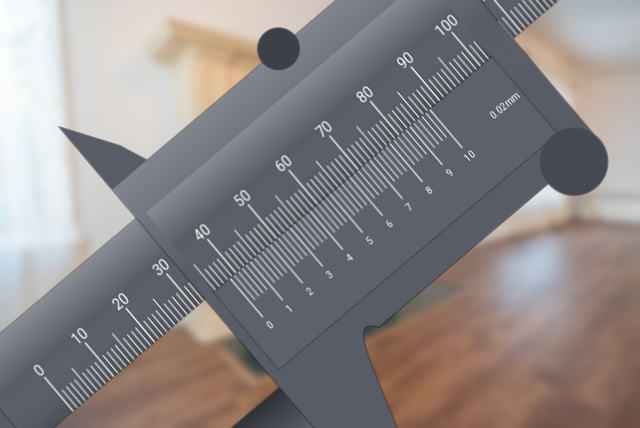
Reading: **38.5** mm
